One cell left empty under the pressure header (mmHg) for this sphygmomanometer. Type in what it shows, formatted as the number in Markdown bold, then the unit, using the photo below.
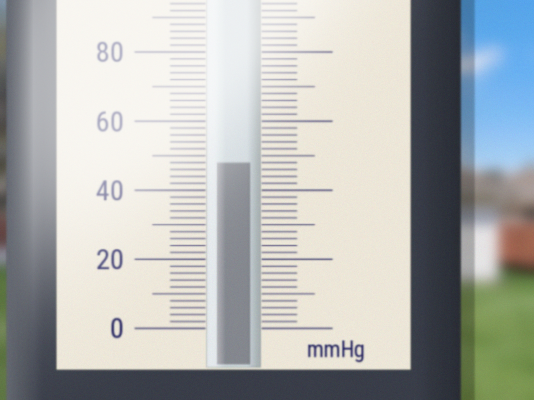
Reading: **48** mmHg
